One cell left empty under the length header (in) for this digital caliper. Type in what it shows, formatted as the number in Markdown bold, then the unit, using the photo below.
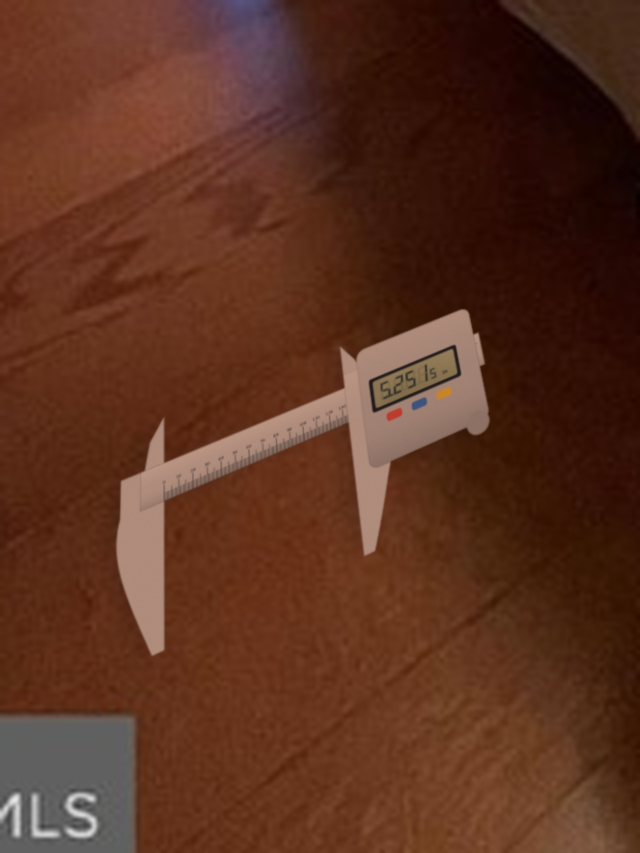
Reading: **5.2515** in
